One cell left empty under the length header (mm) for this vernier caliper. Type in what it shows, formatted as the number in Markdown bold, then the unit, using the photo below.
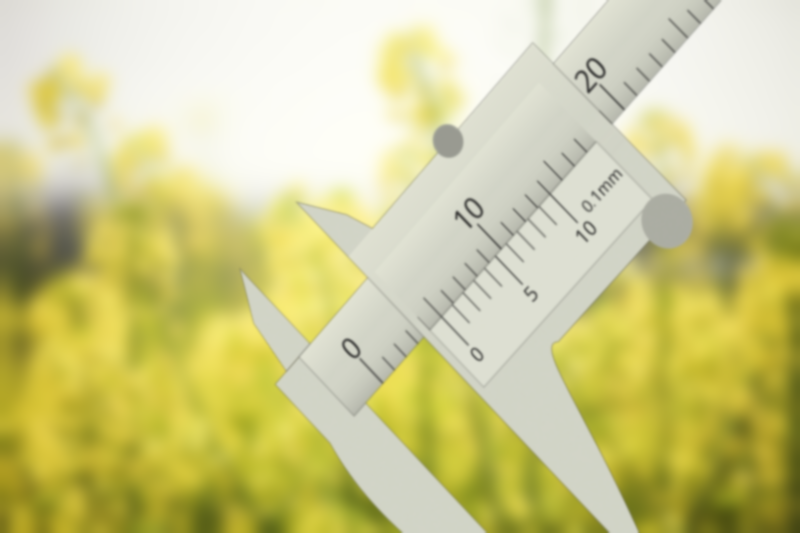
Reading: **5.0** mm
